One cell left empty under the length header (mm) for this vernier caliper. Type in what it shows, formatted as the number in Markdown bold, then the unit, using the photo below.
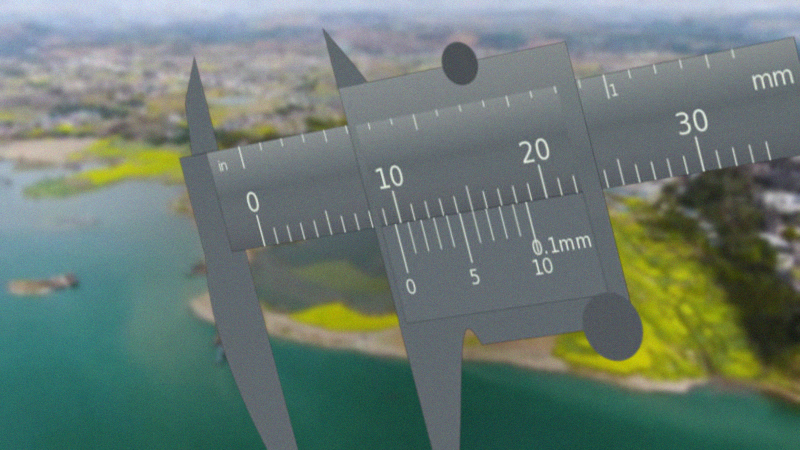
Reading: **9.6** mm
